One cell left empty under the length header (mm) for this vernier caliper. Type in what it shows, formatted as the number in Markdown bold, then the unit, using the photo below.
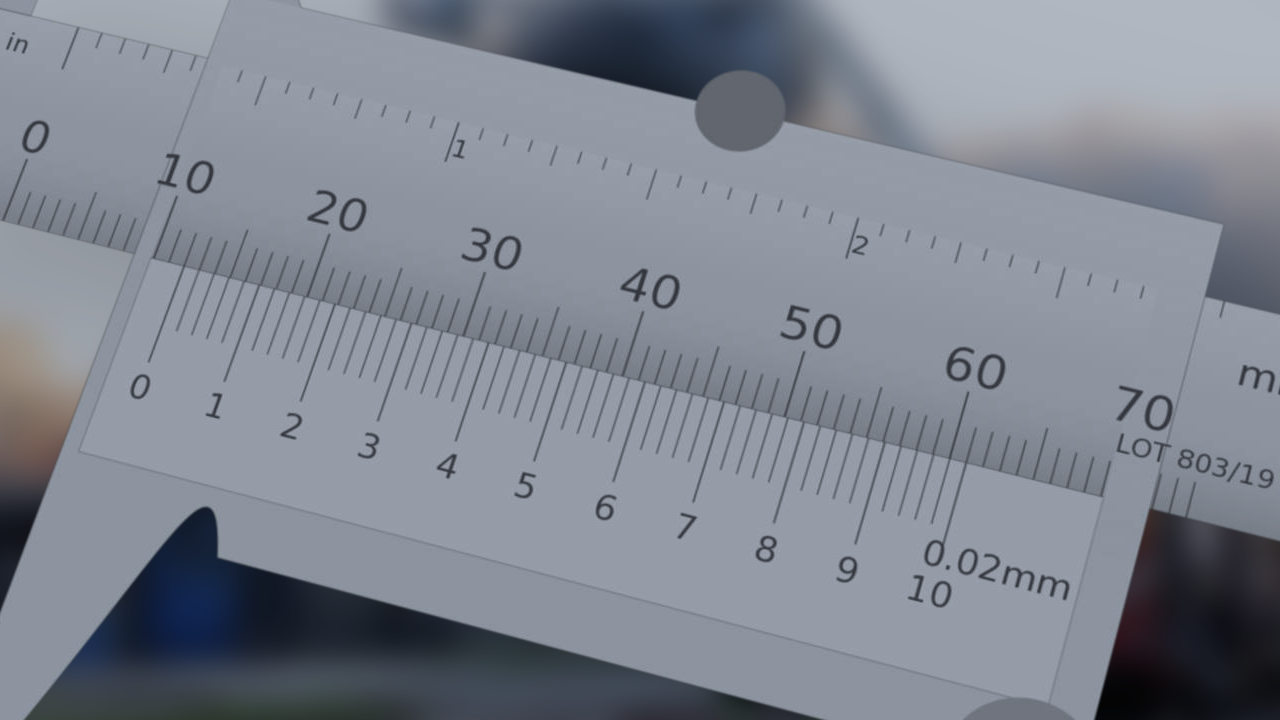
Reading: **12.0** mm
